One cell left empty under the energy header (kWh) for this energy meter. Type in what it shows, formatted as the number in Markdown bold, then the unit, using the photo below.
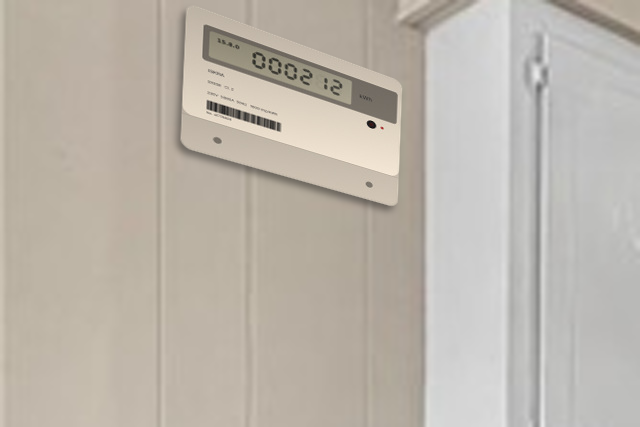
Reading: **212** kWh
